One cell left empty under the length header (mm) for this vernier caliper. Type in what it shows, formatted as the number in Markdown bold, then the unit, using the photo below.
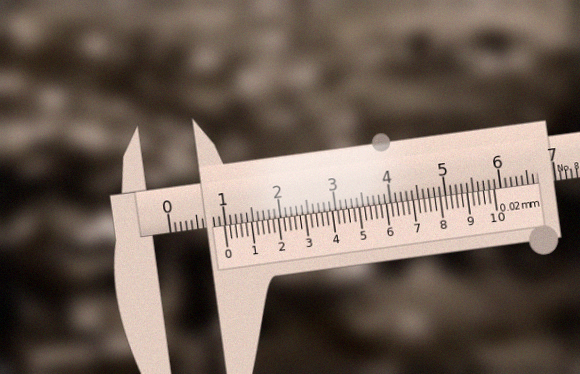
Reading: **9.8** mm
